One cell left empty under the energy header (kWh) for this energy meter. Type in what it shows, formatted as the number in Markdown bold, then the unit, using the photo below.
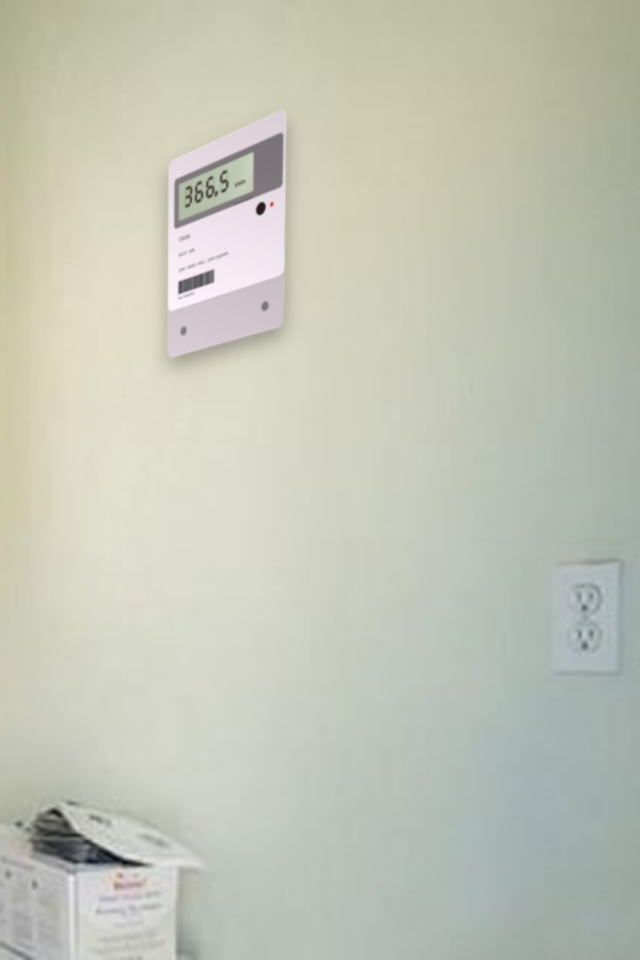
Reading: **366.5** kWh
